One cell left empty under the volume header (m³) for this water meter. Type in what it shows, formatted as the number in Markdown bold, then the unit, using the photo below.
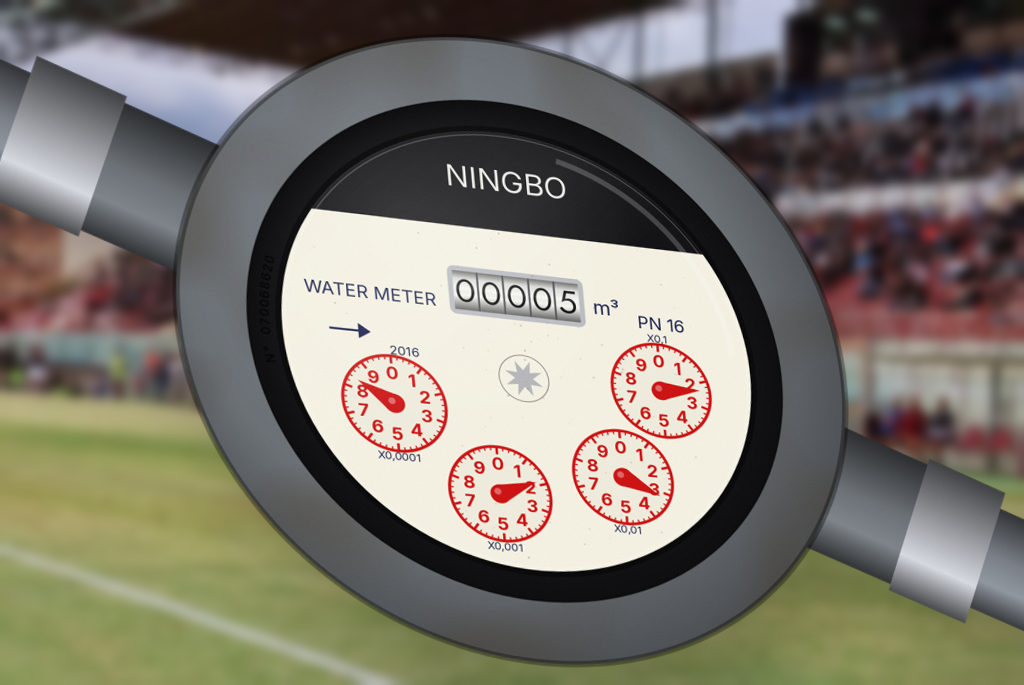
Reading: **5.2318** m³
